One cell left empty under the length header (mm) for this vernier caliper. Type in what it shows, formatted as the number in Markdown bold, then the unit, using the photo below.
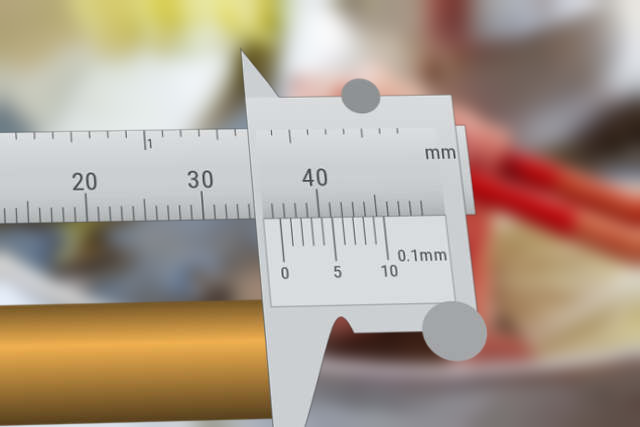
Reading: **36.6** mm
